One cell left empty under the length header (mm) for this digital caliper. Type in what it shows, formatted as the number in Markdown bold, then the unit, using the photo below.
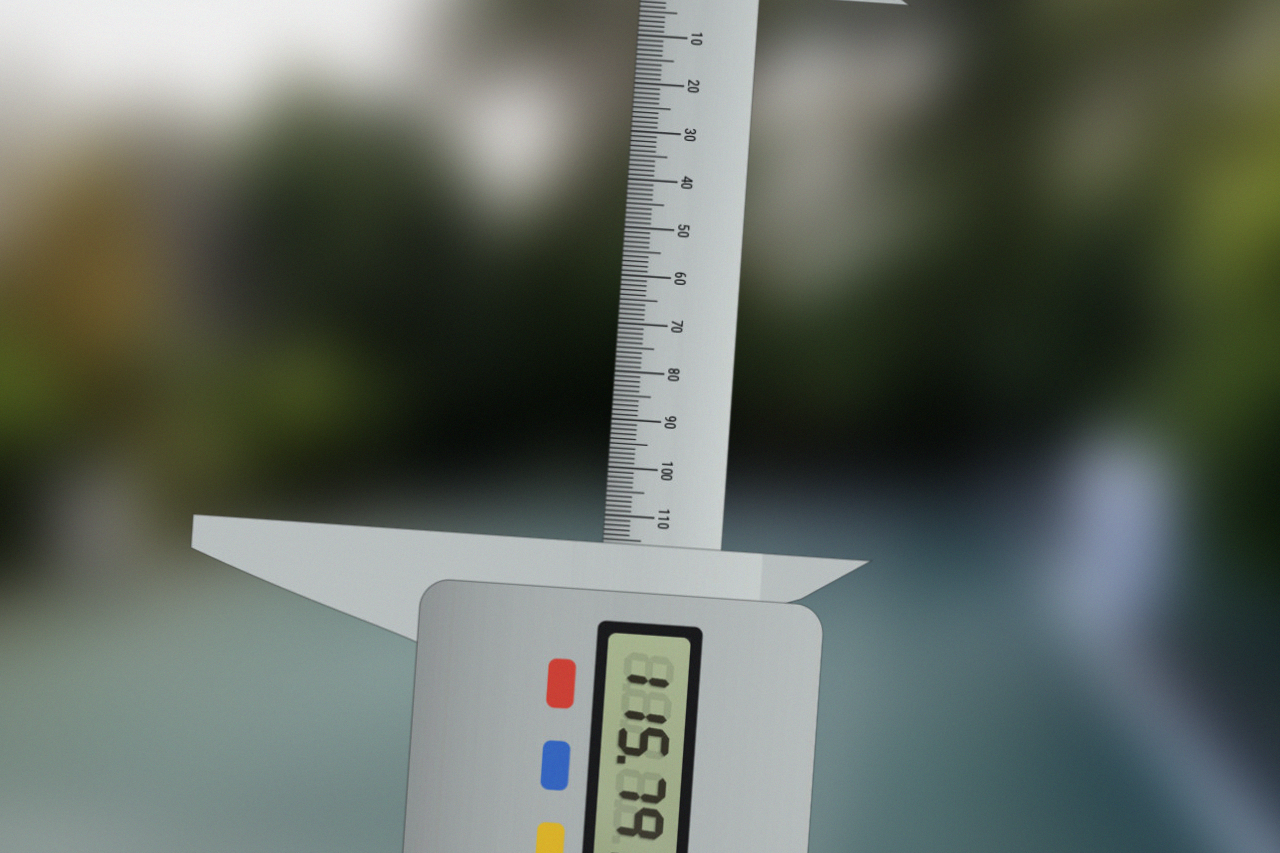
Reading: **115.79** mm
